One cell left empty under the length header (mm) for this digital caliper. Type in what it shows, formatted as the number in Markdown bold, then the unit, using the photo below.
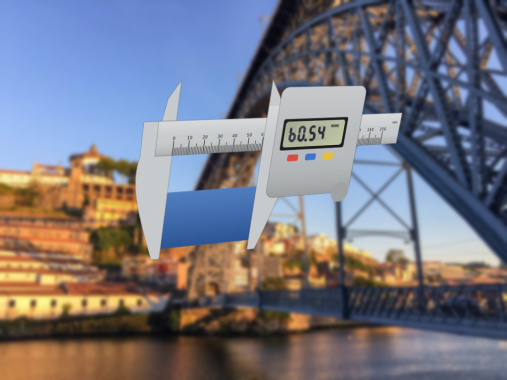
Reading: **60.54** mm
